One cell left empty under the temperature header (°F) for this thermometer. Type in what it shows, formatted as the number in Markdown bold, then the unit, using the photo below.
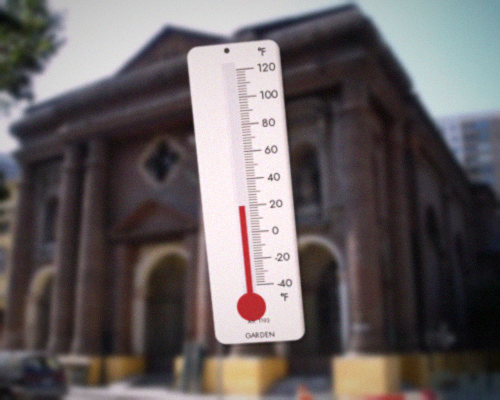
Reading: **20** °F
